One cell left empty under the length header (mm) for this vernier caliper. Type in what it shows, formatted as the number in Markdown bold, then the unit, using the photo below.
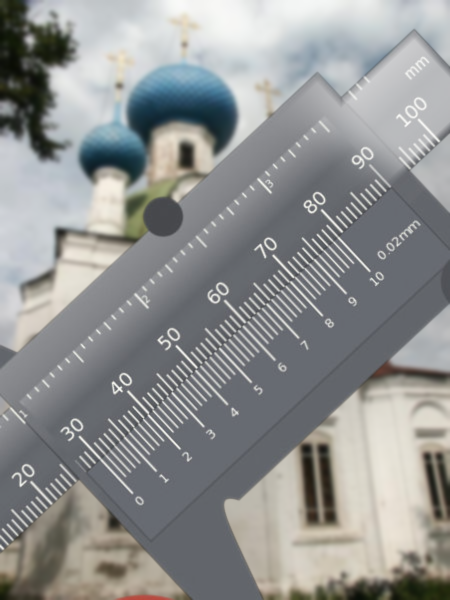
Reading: **30.0** mm
